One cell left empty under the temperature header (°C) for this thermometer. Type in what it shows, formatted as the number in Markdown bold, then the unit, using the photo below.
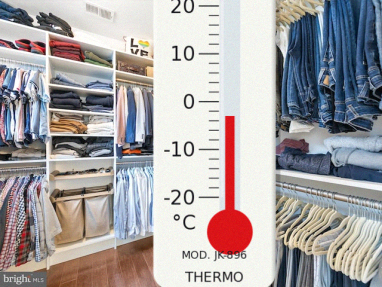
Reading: **-3** °C
